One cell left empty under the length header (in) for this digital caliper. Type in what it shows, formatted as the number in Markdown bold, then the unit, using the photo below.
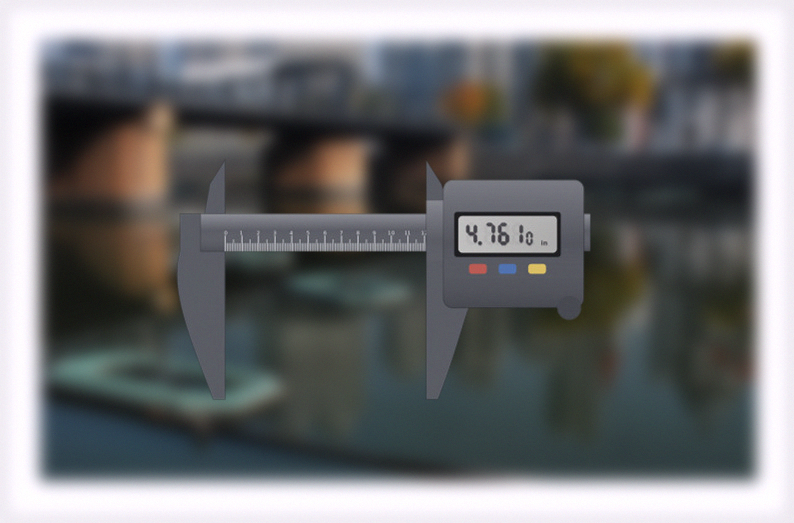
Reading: **4.7610** in
